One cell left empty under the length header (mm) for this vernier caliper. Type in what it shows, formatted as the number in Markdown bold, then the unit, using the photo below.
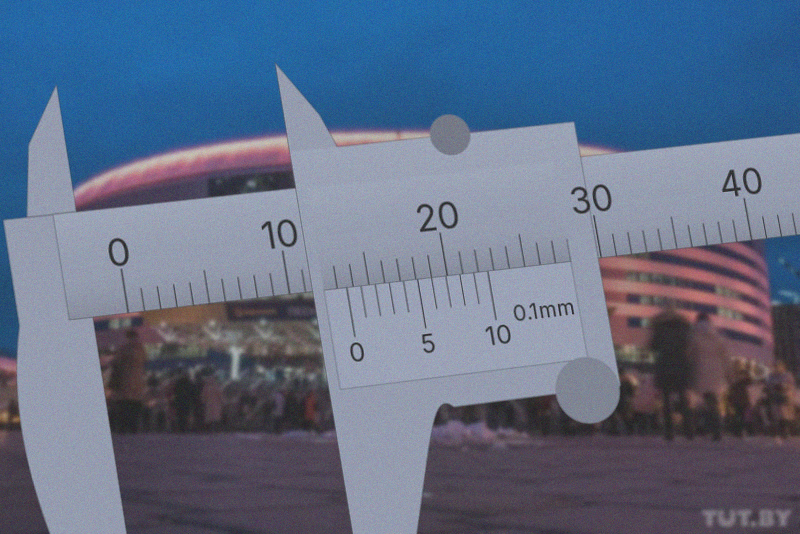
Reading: **13.6** mm
